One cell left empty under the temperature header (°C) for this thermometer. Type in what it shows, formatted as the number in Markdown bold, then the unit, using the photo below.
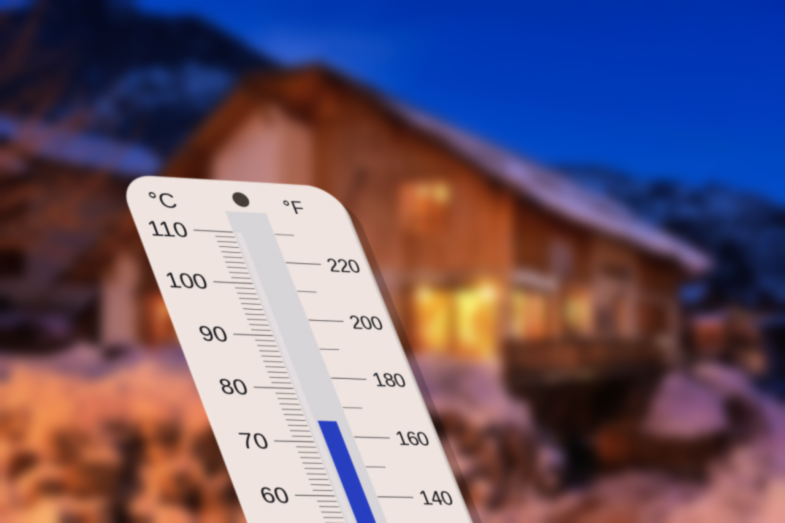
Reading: **74** °C
